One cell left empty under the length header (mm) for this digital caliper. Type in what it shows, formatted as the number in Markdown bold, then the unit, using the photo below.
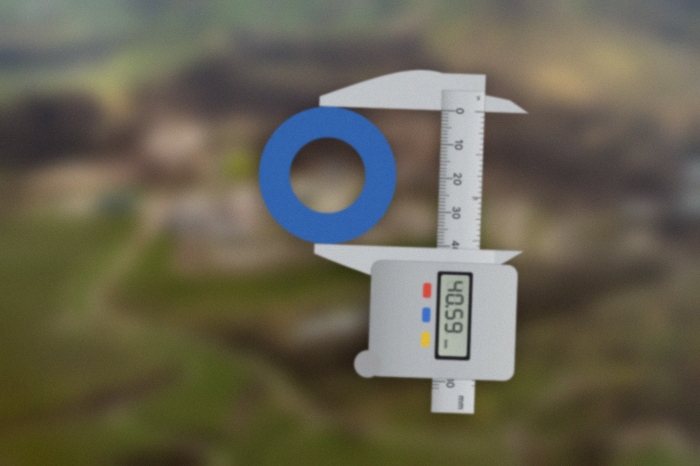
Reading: **40.59** mm
